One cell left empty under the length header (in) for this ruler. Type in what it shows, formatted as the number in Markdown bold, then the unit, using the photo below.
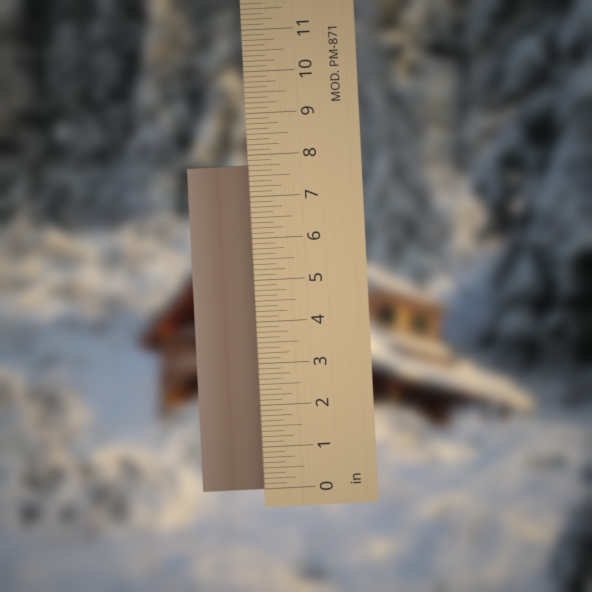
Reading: **7.75** in
